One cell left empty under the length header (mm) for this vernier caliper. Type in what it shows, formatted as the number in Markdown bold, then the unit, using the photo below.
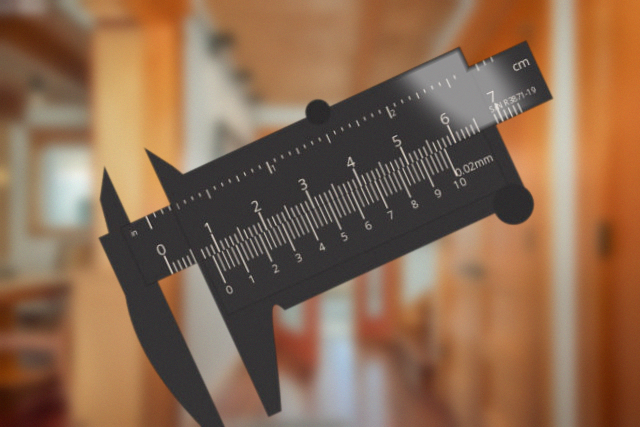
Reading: **8.5** mm
